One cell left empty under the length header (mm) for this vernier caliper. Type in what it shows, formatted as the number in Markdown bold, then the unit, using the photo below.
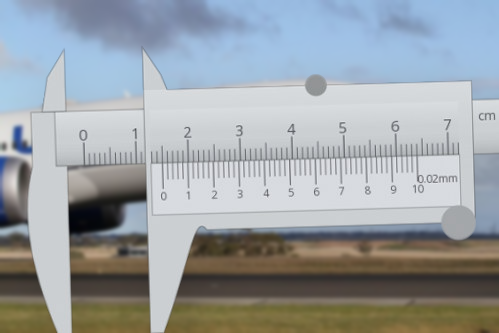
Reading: **15.0** mm
